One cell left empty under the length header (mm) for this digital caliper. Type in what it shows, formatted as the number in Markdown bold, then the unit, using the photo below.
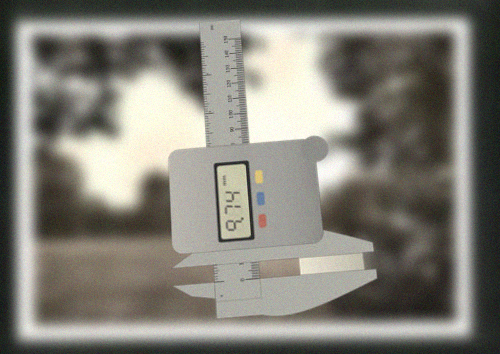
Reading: **9.74** mm
